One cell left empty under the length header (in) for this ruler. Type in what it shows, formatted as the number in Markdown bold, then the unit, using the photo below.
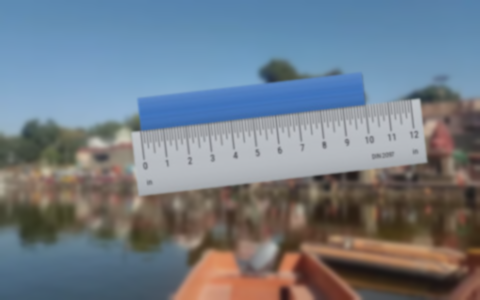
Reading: **10** in
